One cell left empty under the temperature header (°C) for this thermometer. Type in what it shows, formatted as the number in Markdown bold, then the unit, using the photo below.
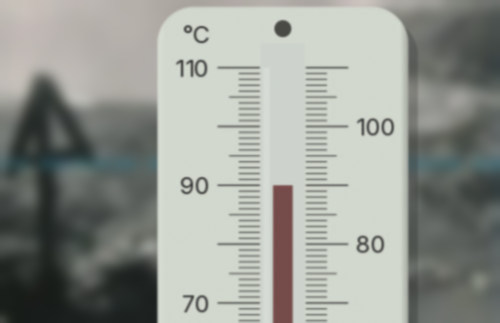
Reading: **90** °C
